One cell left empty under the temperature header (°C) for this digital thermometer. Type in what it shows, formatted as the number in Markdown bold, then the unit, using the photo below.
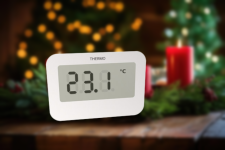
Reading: **23.1** °C
